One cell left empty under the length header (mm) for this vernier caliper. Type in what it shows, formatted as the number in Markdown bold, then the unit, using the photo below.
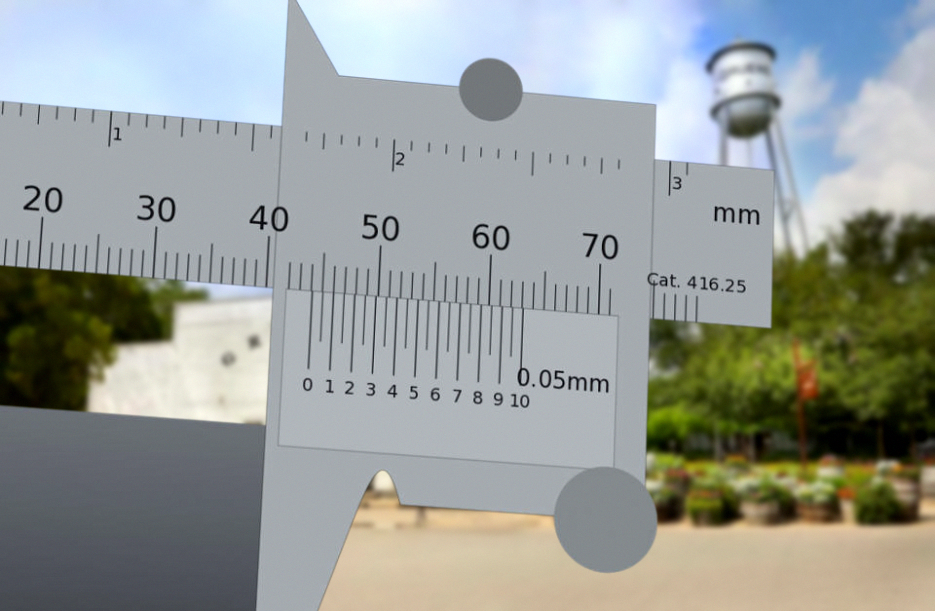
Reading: **44.1** mm
